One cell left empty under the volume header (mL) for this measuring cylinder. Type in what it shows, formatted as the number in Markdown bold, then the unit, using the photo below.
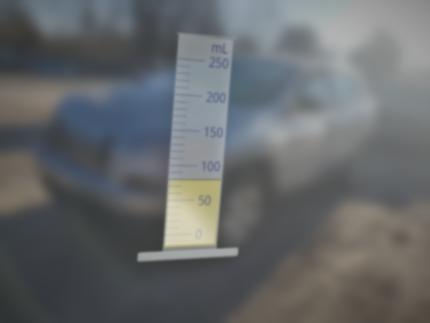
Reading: **80** mL
